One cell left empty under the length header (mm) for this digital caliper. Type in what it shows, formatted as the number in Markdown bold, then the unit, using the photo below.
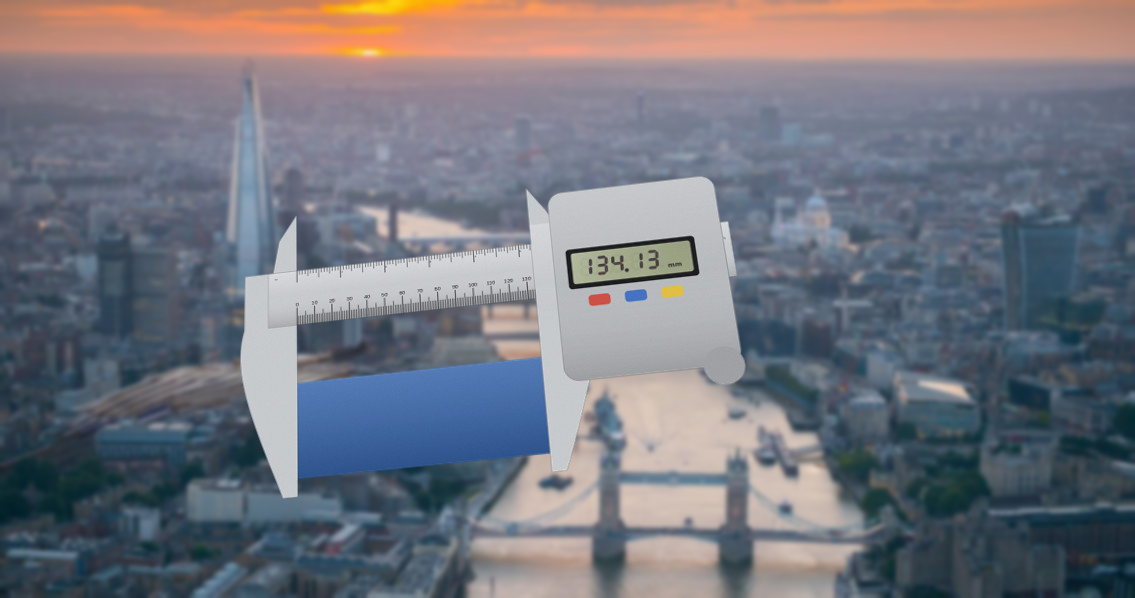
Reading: **134.13** mm
